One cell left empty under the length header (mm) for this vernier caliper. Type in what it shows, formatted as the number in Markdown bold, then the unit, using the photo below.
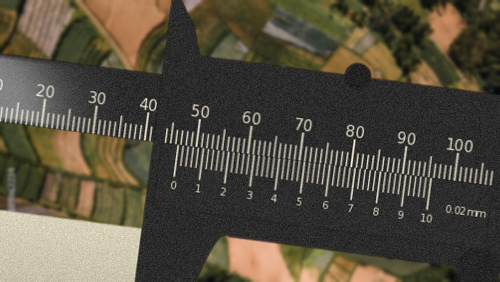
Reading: **46.5** mm
